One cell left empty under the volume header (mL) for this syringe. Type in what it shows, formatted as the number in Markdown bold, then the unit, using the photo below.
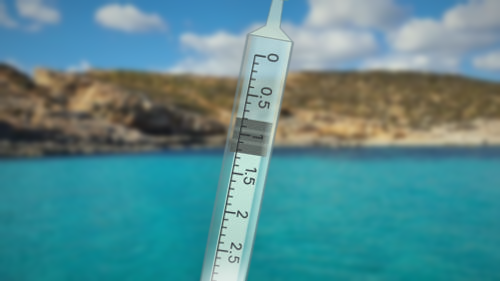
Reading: **0.8** mL
